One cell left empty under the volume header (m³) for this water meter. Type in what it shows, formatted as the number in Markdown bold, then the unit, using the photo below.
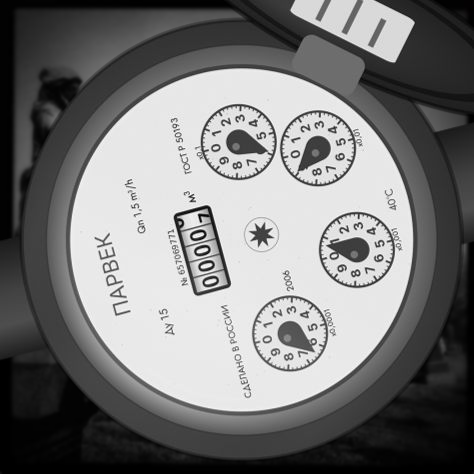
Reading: **6.5906** m³
